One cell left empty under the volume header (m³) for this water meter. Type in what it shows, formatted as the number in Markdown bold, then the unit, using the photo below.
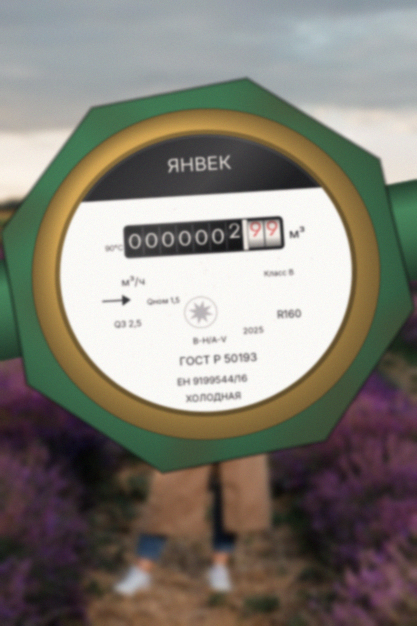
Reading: **2.99** m³
